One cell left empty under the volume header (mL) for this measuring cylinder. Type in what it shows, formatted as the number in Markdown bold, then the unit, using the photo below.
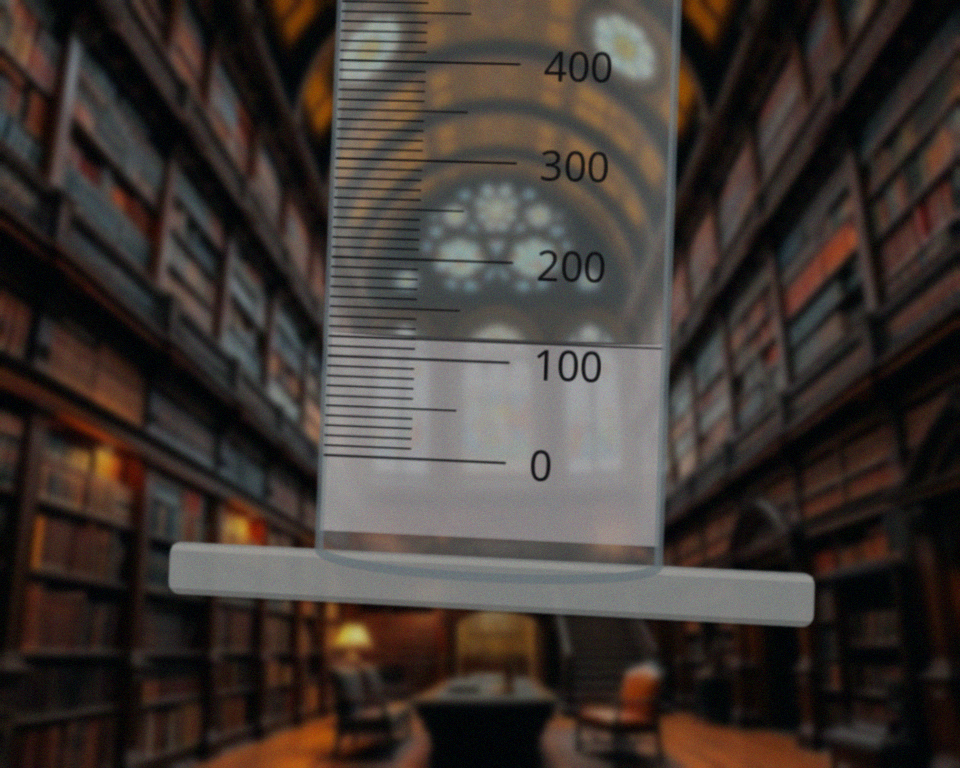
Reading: **120** mL
